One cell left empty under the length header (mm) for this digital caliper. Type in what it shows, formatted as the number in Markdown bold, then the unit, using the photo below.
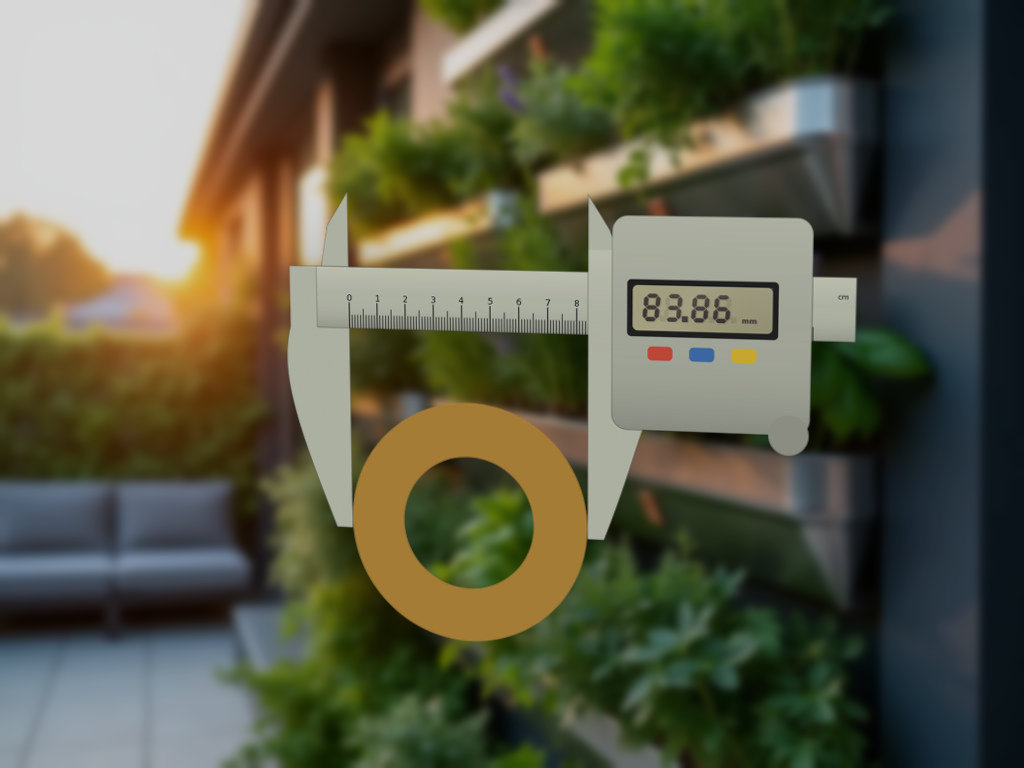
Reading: **83.86** mm
